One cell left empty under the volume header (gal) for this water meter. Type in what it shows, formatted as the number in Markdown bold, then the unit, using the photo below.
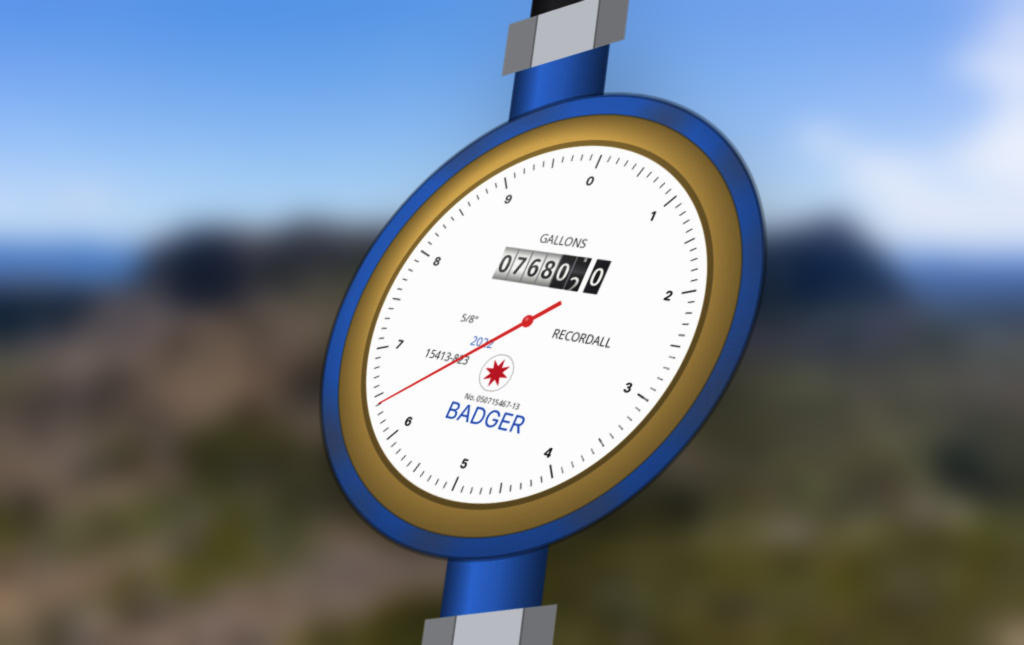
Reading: **768016.4** gal
